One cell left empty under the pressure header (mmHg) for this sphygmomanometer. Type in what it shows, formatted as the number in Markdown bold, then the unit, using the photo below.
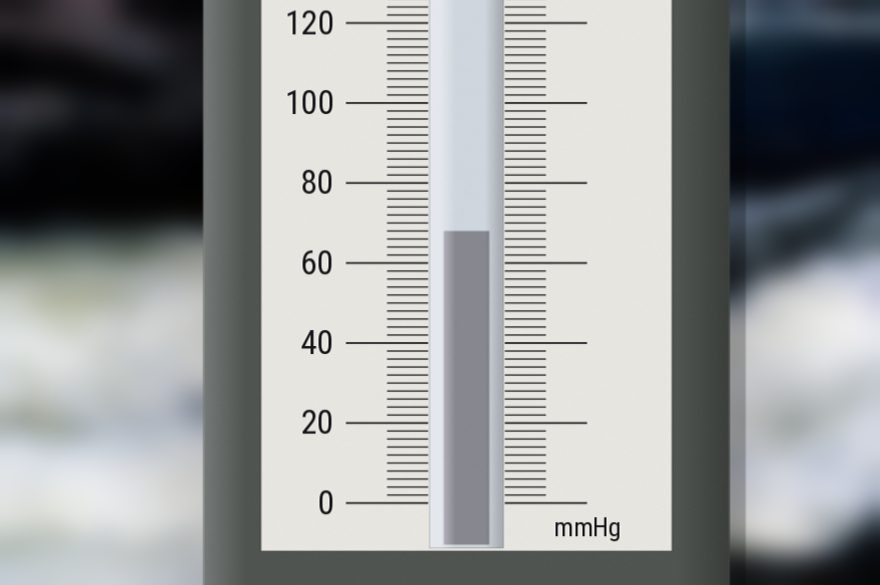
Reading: **68** mmHg
